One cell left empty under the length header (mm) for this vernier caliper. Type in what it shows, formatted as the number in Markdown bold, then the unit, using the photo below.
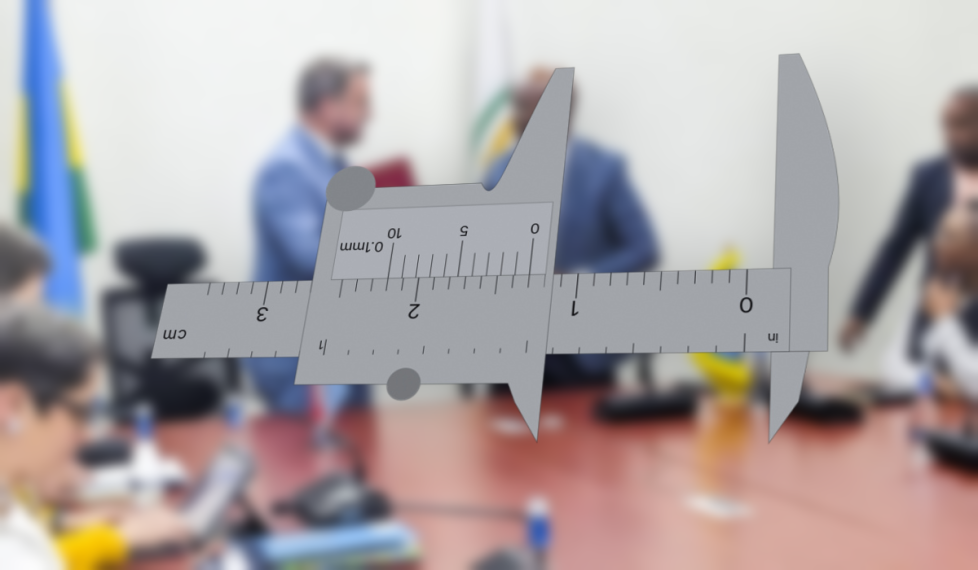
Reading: **13.0** mm
